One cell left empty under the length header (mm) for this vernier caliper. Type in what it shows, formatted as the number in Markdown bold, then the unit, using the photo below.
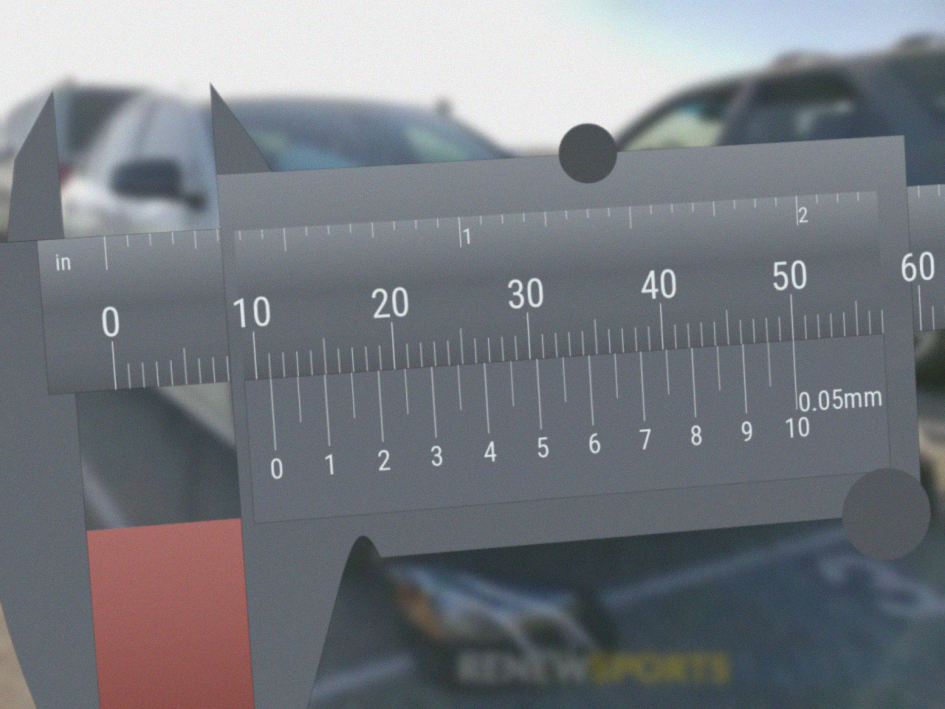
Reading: **11.0** mm
